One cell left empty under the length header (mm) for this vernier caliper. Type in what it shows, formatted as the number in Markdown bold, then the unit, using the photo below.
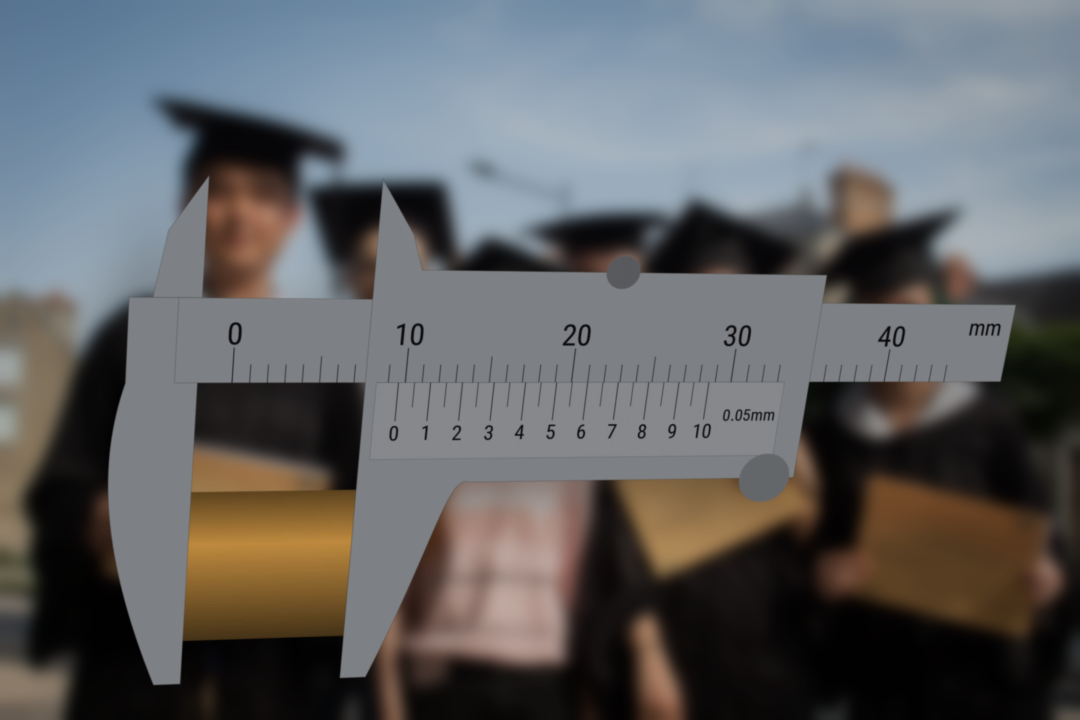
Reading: **9.6** mm
